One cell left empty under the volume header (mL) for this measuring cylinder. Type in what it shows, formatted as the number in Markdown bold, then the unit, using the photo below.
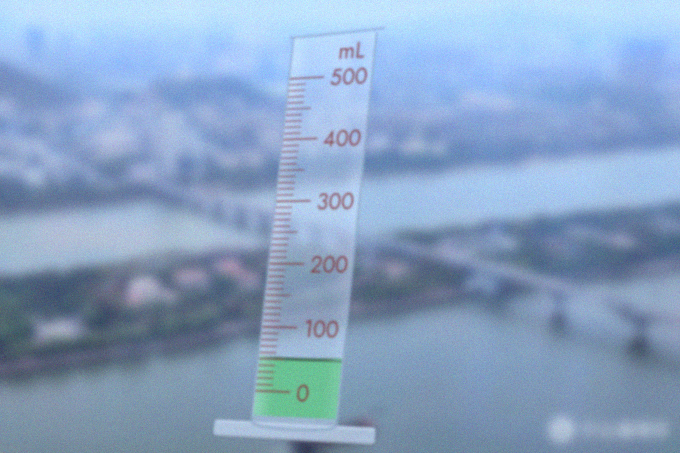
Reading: **50** mL
